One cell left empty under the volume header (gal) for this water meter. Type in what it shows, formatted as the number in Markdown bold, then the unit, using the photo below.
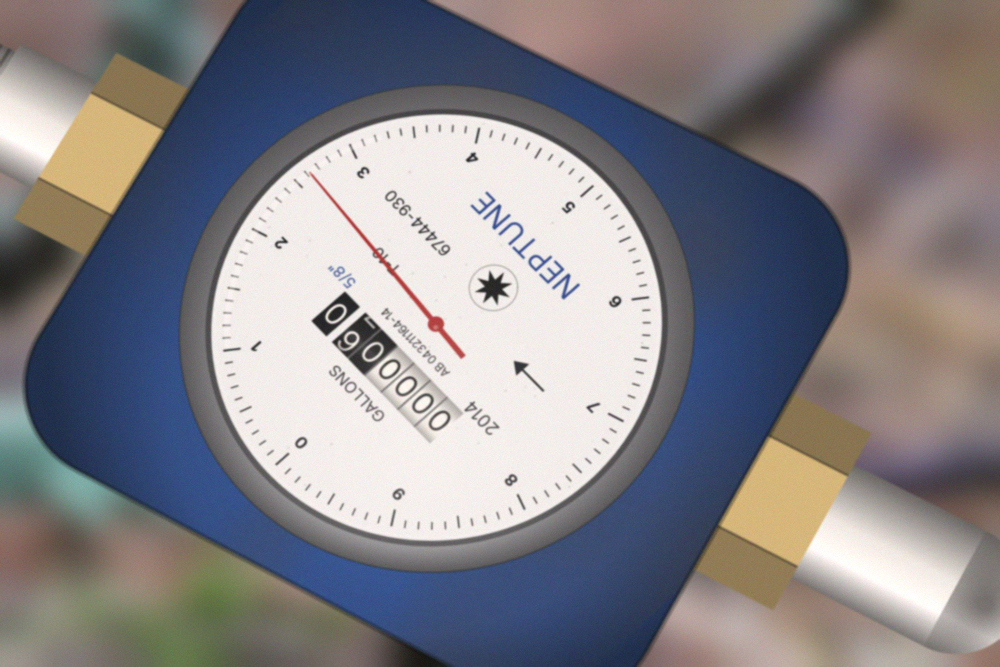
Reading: **62.6** gal
